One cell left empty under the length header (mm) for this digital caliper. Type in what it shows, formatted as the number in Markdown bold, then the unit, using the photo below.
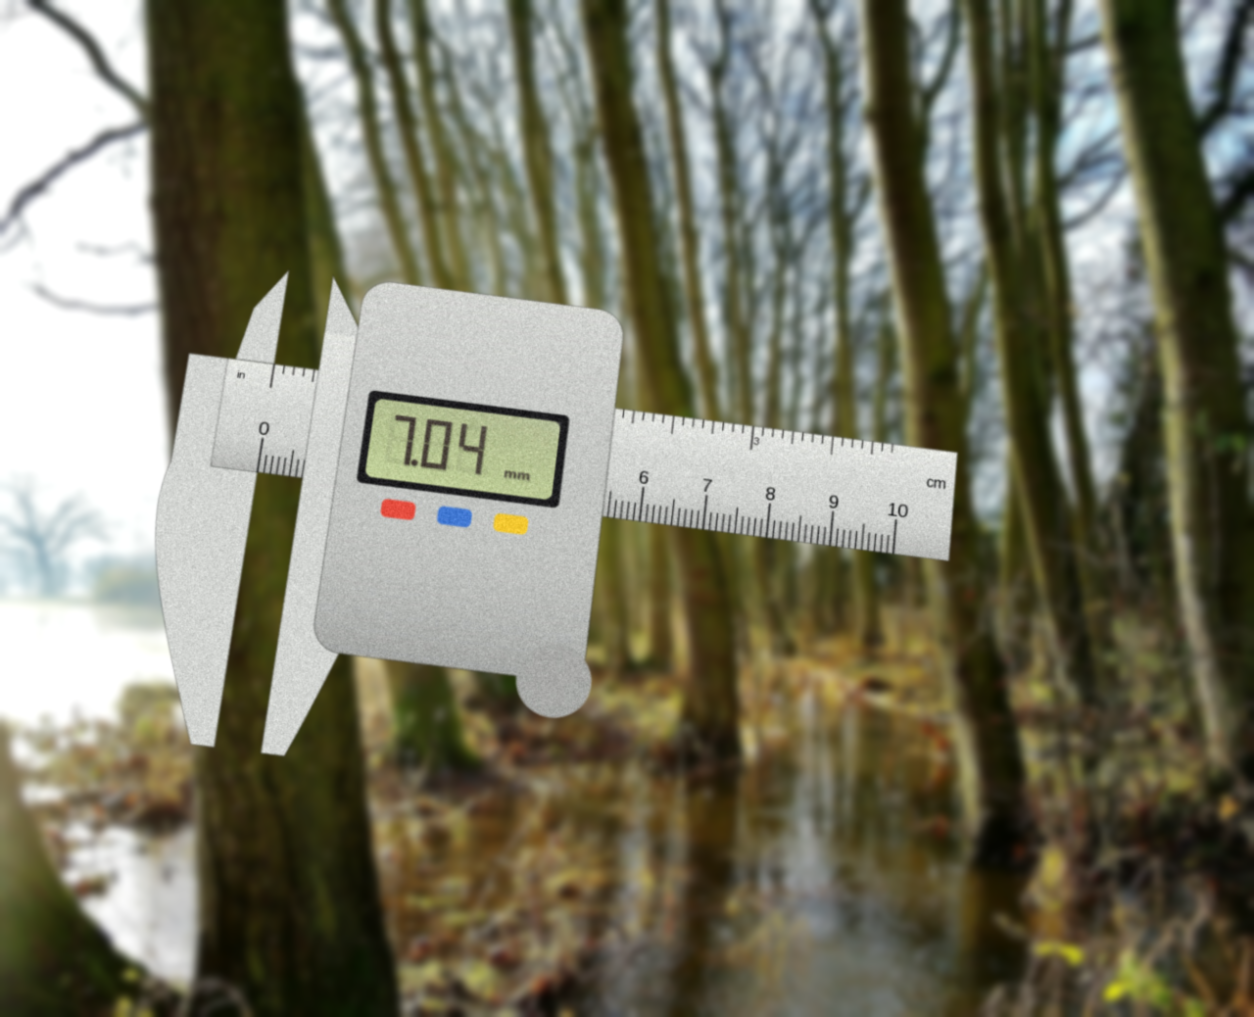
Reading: **7.04** mm
